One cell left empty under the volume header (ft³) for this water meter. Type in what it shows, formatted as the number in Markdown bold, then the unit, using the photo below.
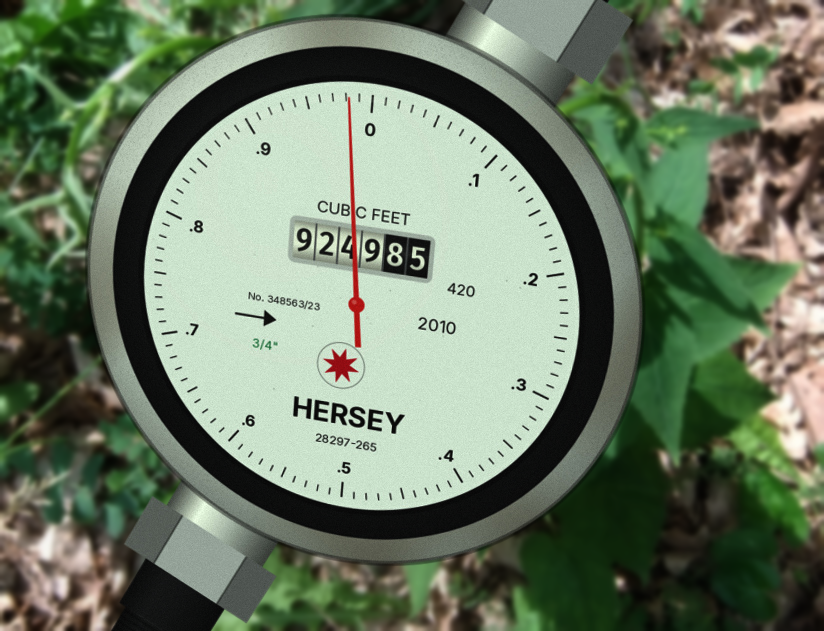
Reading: **924984.98** ft³
